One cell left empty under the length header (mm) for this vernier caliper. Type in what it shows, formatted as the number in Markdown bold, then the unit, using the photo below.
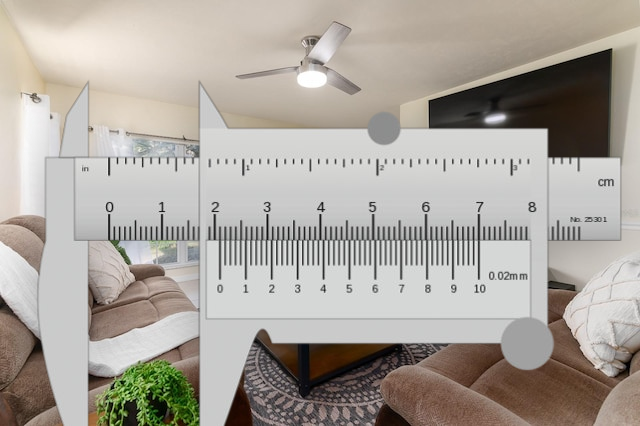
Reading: **21.0** mm
